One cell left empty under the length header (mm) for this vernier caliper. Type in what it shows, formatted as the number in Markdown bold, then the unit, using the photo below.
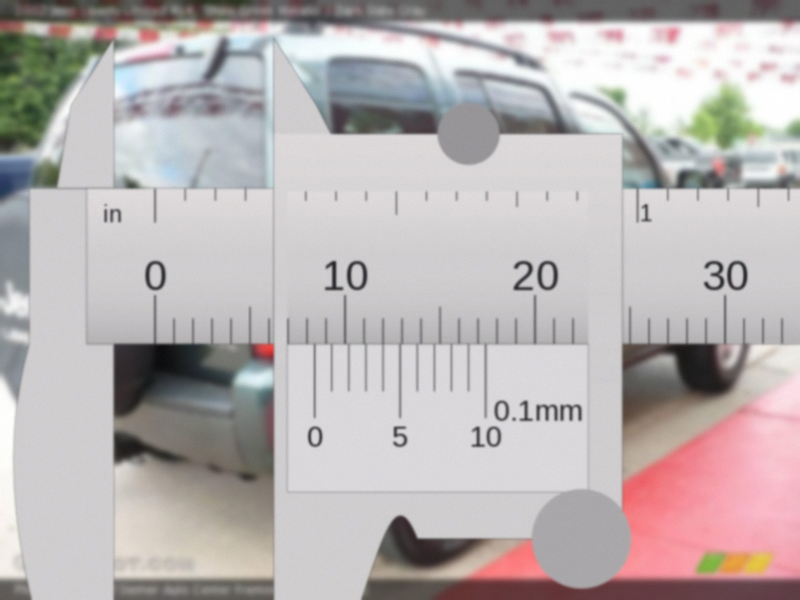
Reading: **8.4** mm
